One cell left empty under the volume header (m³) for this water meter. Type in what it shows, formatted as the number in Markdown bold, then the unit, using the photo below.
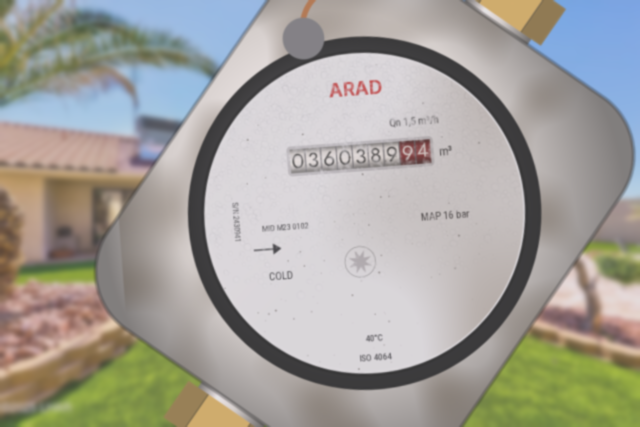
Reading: **360389.94** m³
